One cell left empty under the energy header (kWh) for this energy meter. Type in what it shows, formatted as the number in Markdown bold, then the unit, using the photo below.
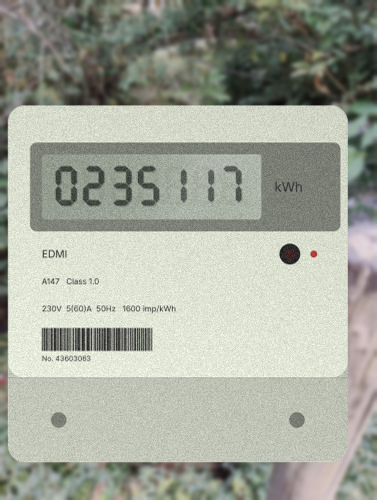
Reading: **235117** kWh
